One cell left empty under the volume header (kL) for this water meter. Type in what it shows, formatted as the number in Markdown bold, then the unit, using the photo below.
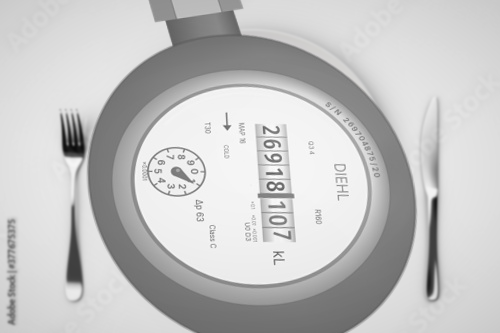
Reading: **26918.1071** kL
